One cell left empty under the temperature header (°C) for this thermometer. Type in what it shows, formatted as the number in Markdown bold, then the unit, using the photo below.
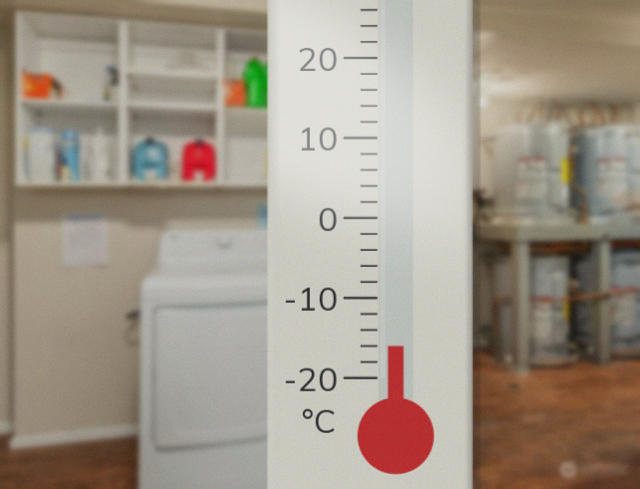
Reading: **-16** °C
